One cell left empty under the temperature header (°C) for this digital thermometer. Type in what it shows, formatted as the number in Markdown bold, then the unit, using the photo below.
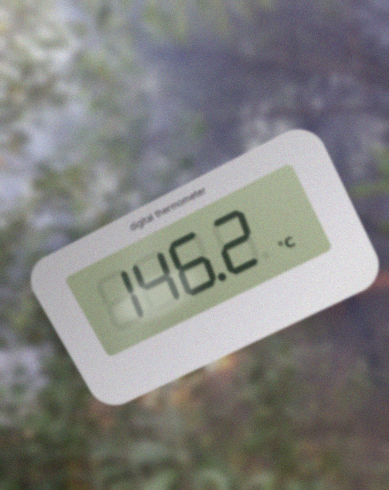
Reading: **146.2** °C
